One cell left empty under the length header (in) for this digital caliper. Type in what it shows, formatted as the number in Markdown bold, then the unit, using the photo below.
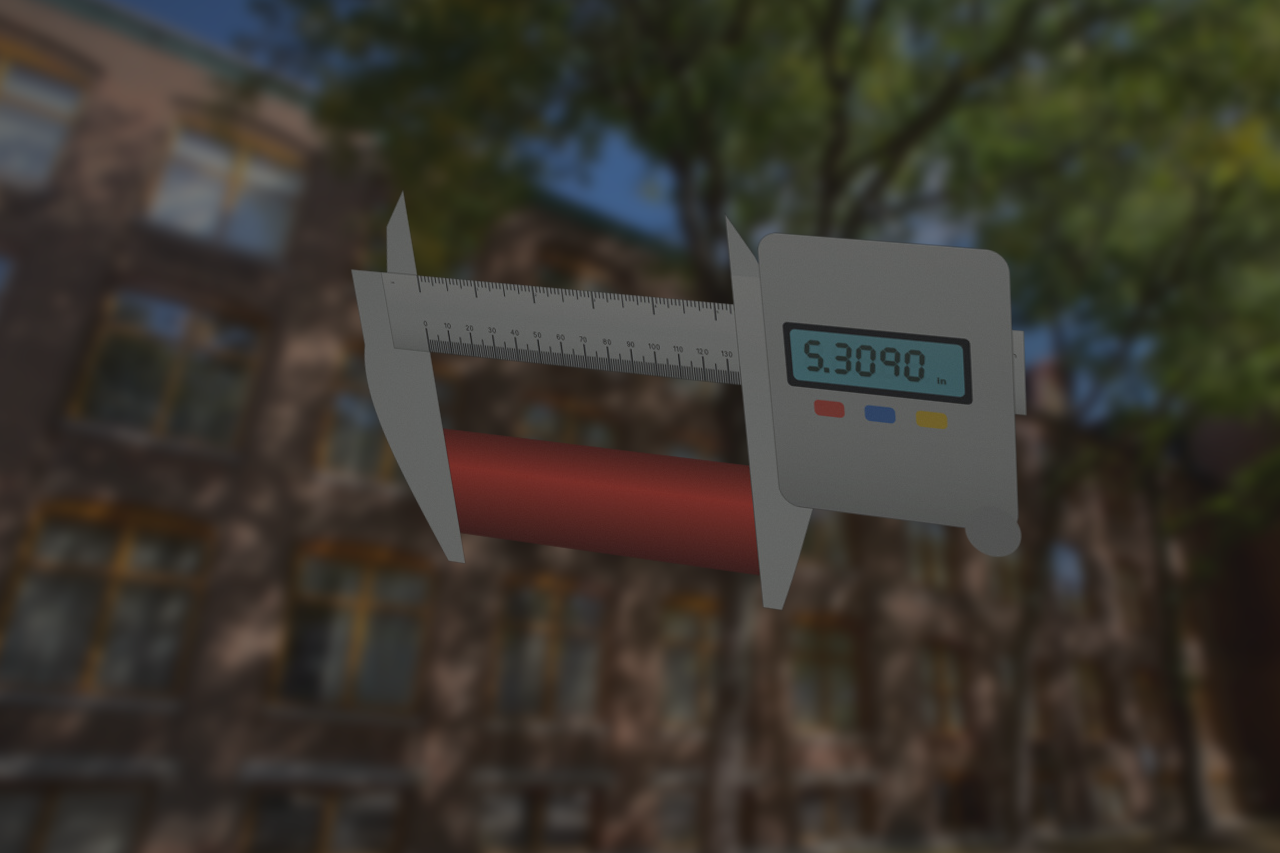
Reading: **5.3090** in
